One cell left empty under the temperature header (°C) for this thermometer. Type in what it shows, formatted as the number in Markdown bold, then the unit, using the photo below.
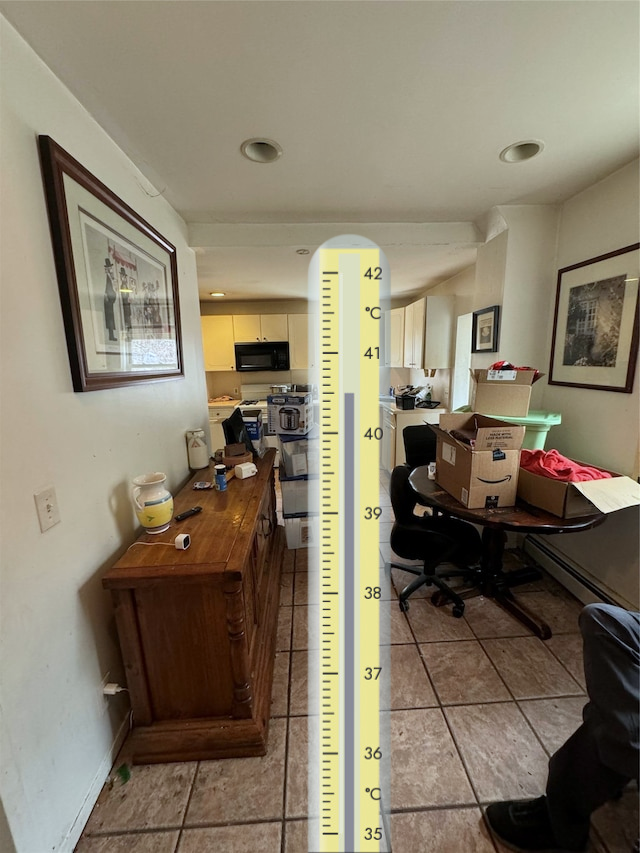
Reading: **40.5** °C
